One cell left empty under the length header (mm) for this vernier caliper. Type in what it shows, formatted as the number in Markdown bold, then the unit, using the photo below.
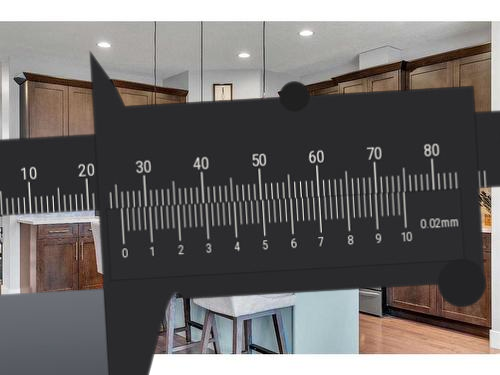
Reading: **25.8** mm
